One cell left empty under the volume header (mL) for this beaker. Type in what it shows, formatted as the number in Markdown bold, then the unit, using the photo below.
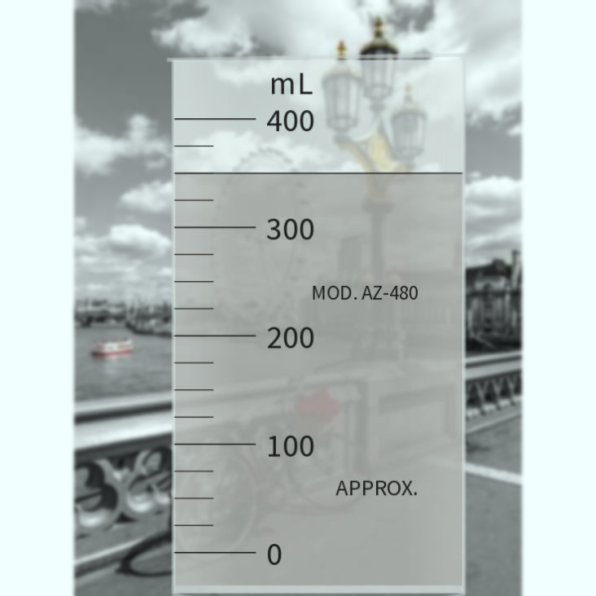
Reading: **350** mL
